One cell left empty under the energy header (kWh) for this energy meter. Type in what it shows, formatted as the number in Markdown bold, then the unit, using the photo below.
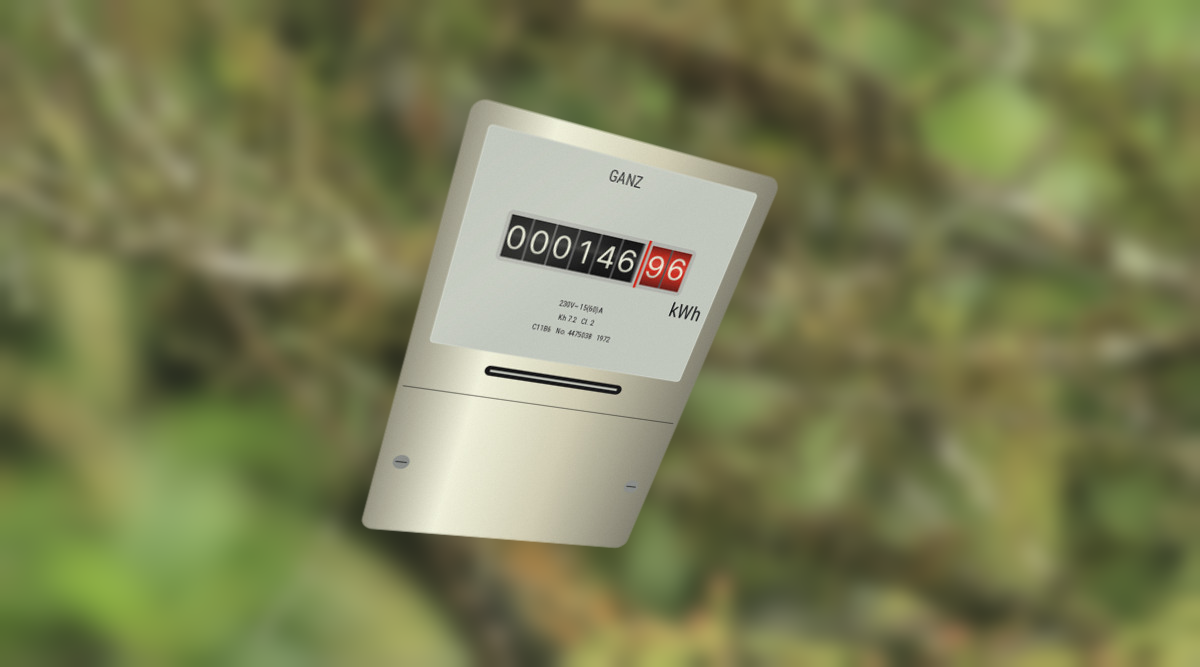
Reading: **146.96** kWh
